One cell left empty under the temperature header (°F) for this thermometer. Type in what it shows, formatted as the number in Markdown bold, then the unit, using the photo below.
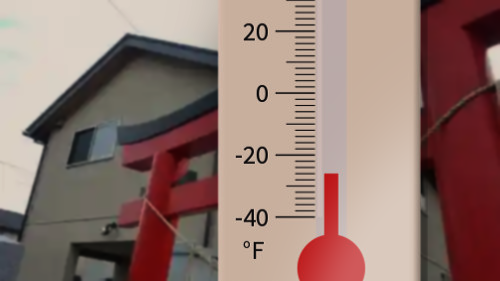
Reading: **-26** °F
